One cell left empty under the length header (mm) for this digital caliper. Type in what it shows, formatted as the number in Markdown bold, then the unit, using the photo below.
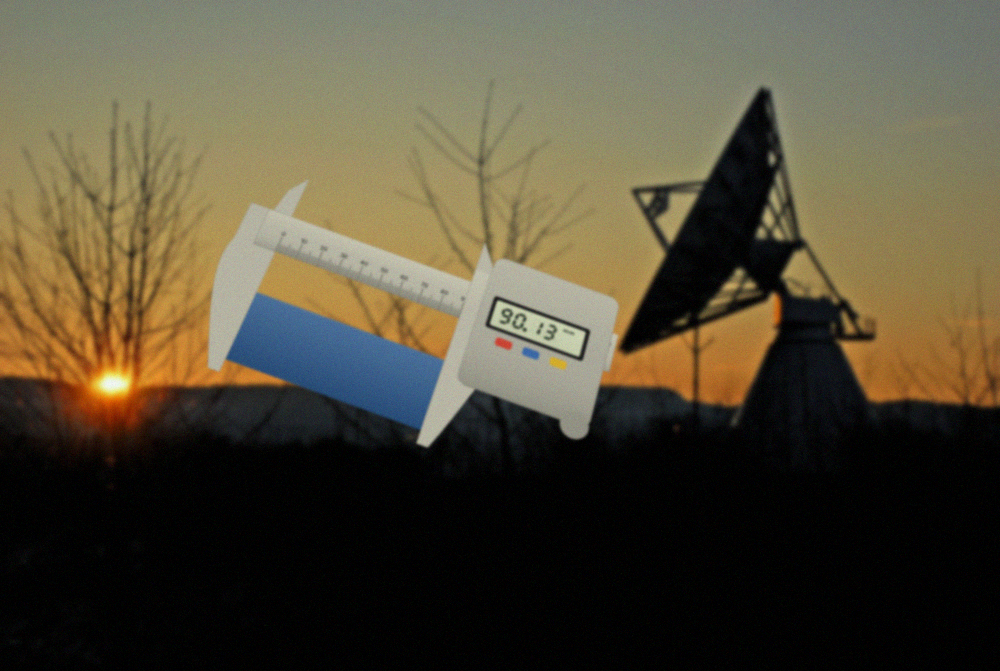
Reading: **90.13** mm
